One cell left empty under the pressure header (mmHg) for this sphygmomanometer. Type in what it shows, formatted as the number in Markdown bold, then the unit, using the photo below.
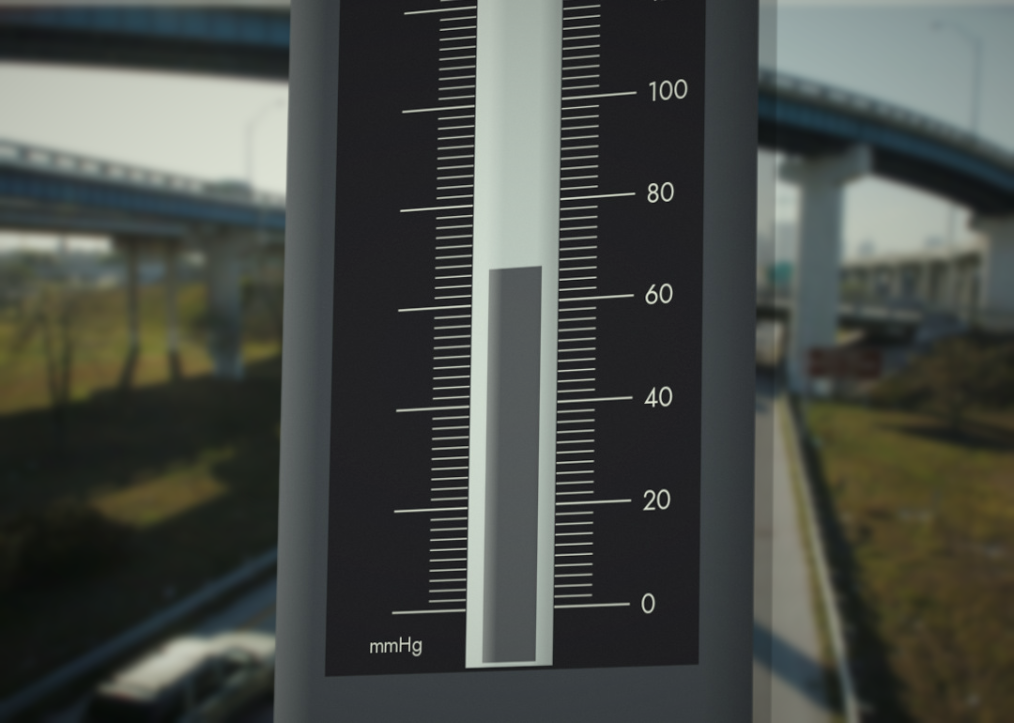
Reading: **67** mmHg
